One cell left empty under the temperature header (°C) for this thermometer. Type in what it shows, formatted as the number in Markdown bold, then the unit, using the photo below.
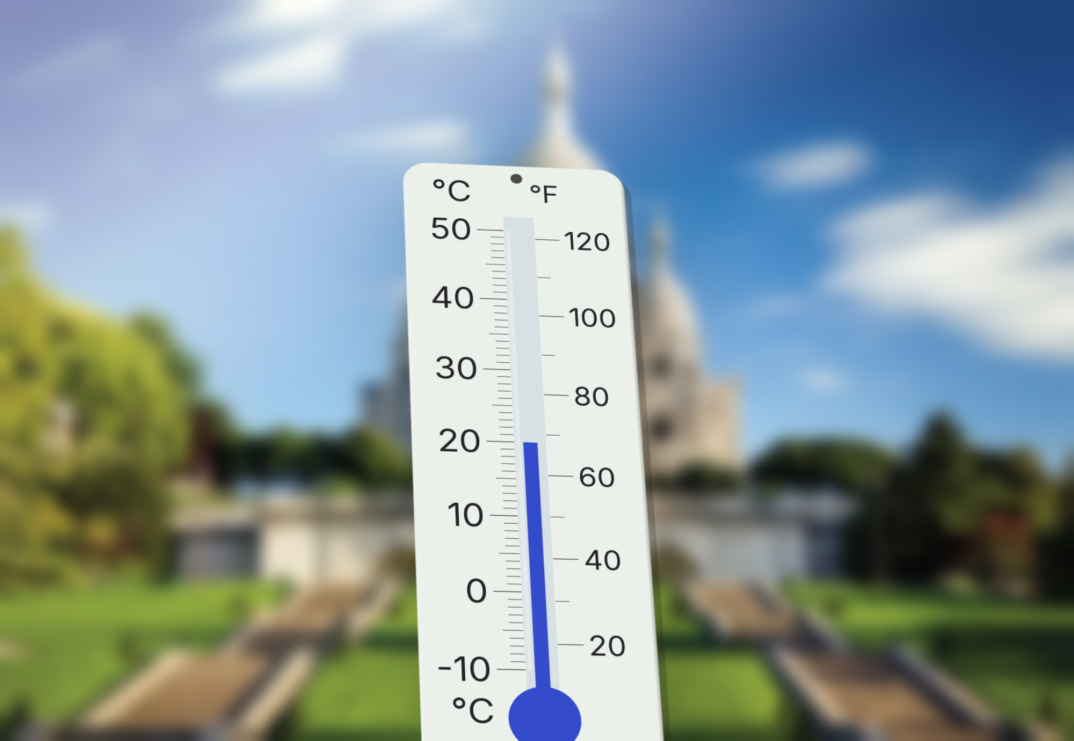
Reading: **20** °C
